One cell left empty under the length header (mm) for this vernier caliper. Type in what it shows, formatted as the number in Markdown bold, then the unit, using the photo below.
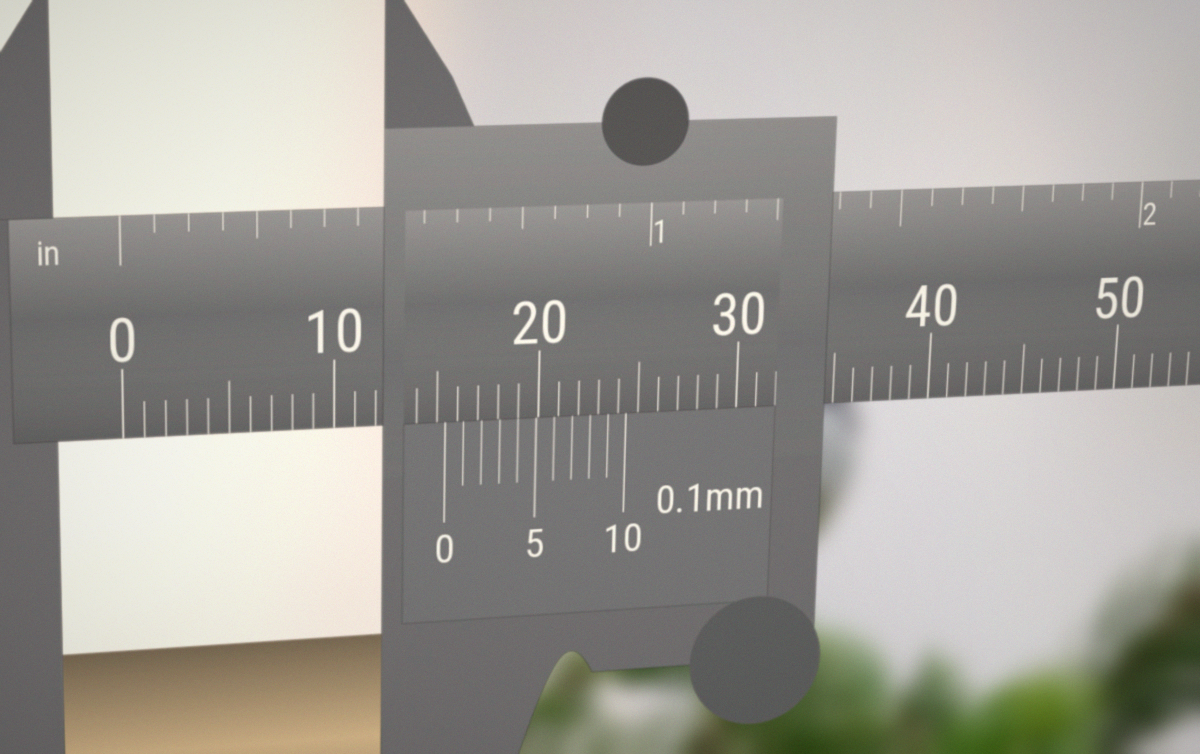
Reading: **15.4** mm
